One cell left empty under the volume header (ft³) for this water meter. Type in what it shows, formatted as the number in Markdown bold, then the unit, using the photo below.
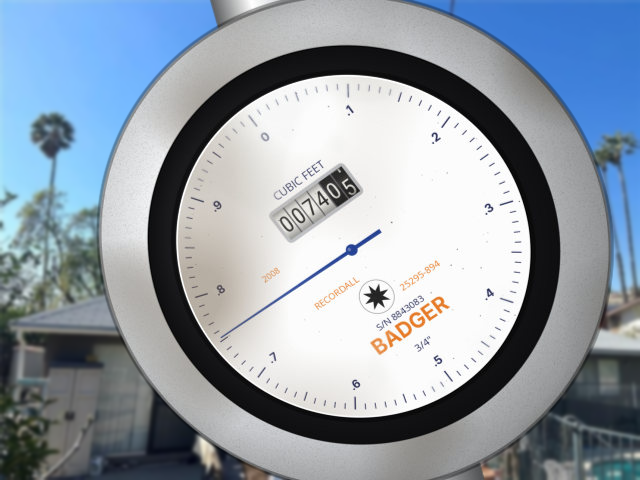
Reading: **7404.75** ft³
